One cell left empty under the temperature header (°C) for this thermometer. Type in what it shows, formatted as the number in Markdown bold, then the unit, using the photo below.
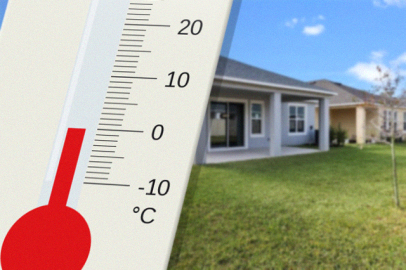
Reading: **0** °C
